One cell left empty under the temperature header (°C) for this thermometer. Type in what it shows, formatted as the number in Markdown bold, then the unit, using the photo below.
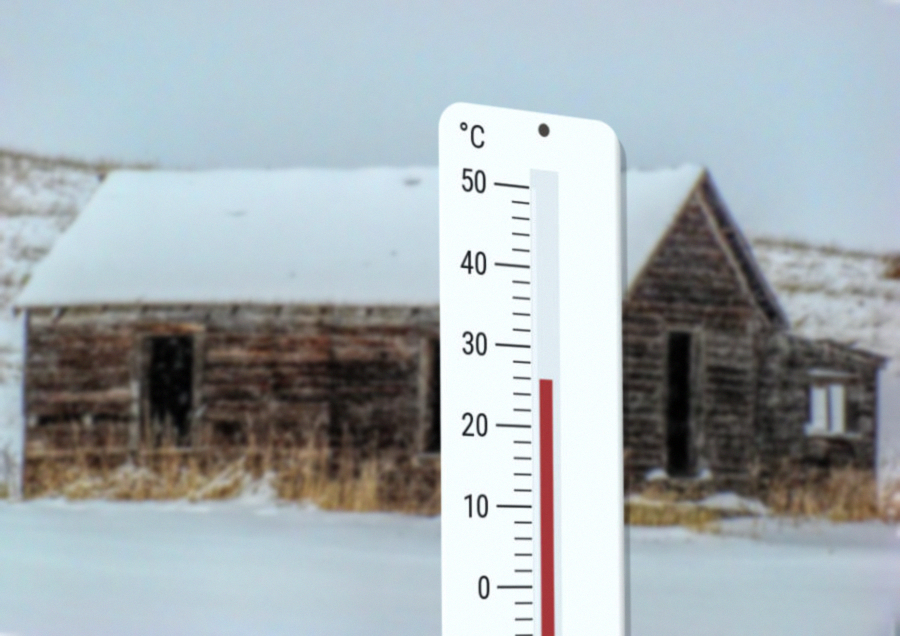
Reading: **26** °C
